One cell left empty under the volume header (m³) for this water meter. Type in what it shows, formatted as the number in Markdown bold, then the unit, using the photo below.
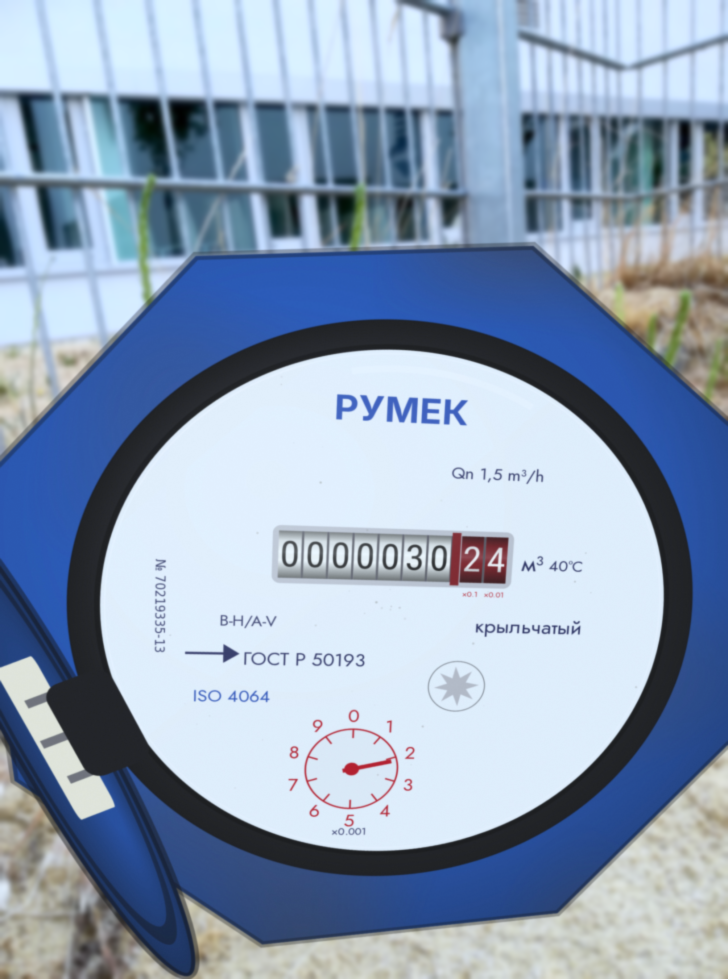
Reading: **30.242** m³
